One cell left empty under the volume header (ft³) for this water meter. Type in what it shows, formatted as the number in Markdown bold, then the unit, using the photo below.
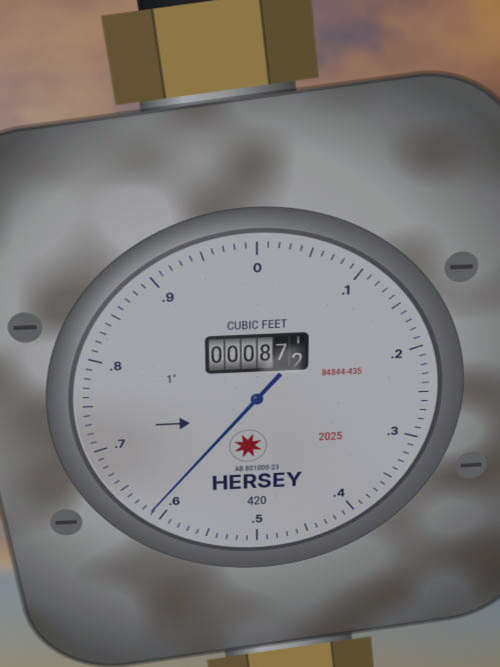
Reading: **871.61** ft³
